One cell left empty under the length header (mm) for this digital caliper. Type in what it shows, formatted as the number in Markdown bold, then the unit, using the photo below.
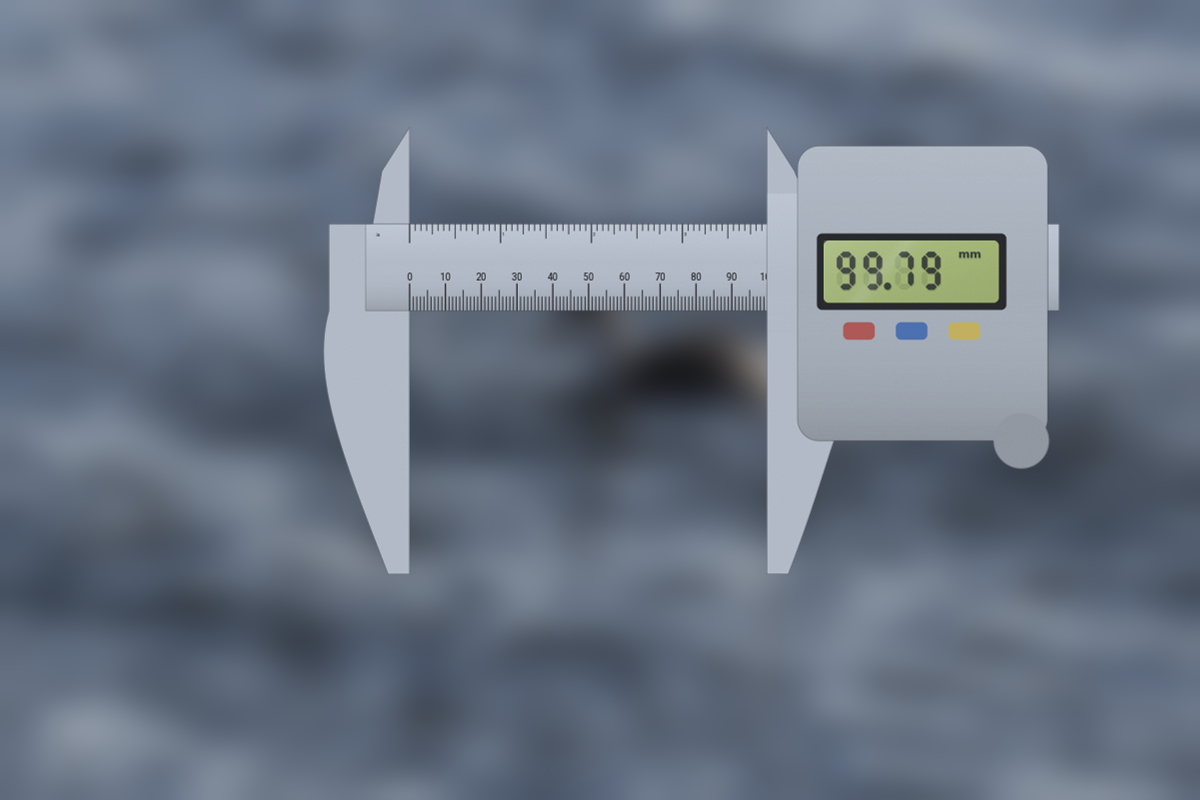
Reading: **99.79** mm
